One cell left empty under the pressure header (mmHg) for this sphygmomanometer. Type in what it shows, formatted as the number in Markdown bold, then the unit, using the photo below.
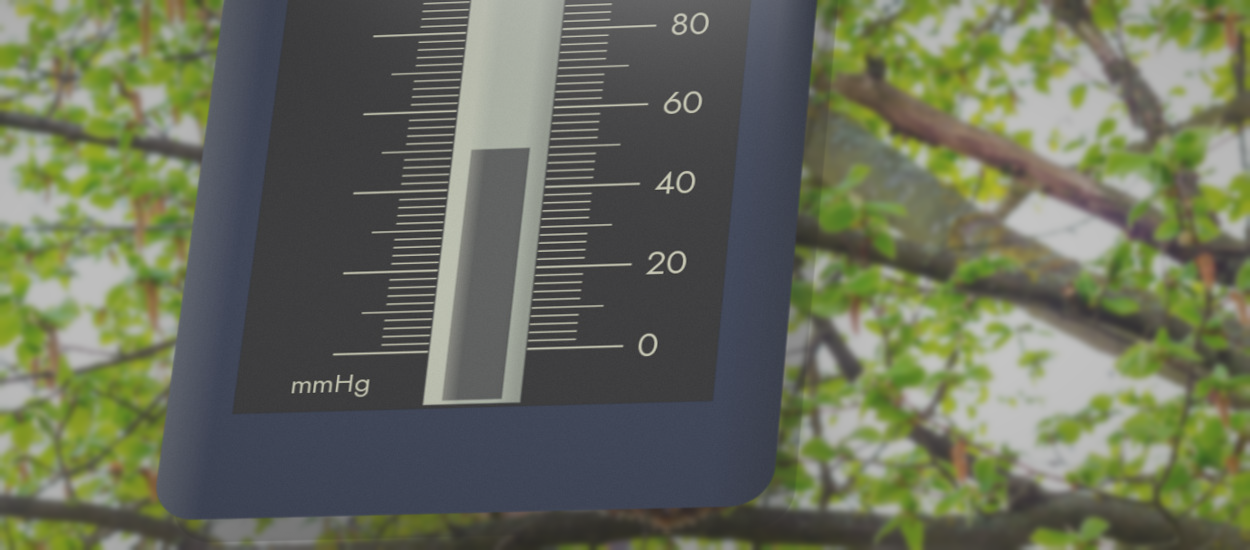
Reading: **50** mmHg
